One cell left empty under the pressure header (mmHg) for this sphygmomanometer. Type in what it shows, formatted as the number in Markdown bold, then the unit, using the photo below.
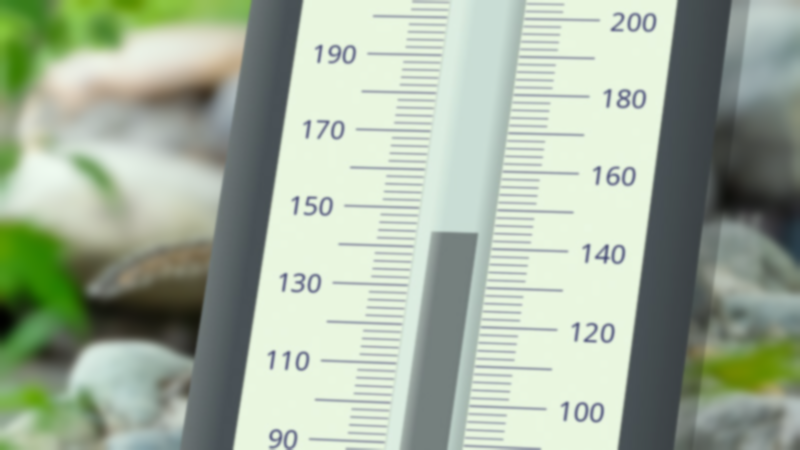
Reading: **144** mmHg
